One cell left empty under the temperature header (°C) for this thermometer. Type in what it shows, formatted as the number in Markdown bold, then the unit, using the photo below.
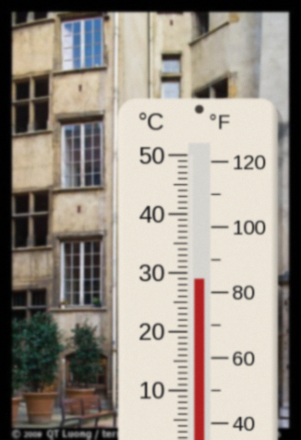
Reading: **29** °C
